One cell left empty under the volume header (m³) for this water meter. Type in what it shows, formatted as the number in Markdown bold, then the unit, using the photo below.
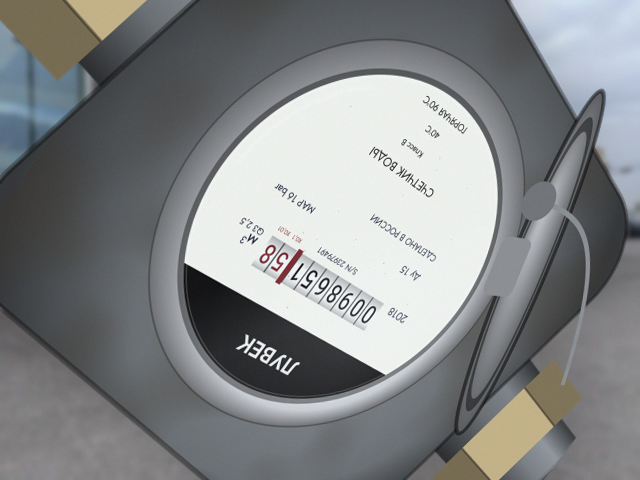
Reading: **98651.58** m³
